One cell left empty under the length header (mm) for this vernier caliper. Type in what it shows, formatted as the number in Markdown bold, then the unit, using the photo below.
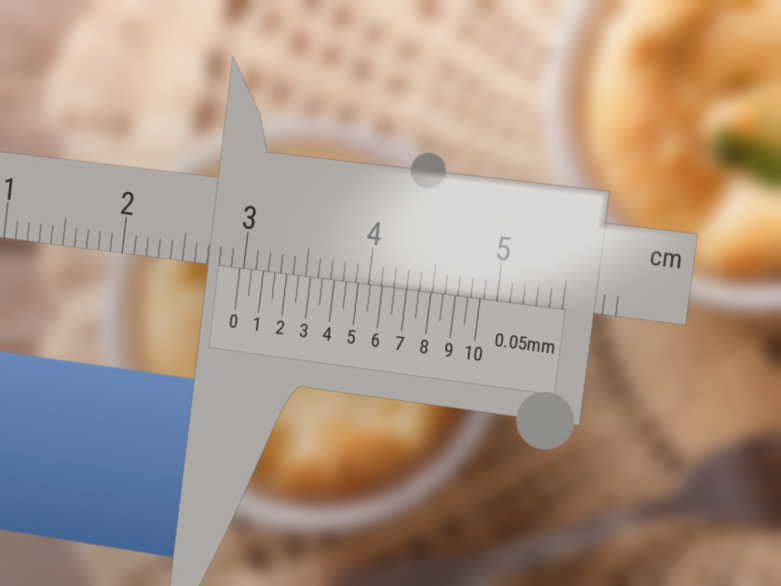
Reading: **29.7** mm
